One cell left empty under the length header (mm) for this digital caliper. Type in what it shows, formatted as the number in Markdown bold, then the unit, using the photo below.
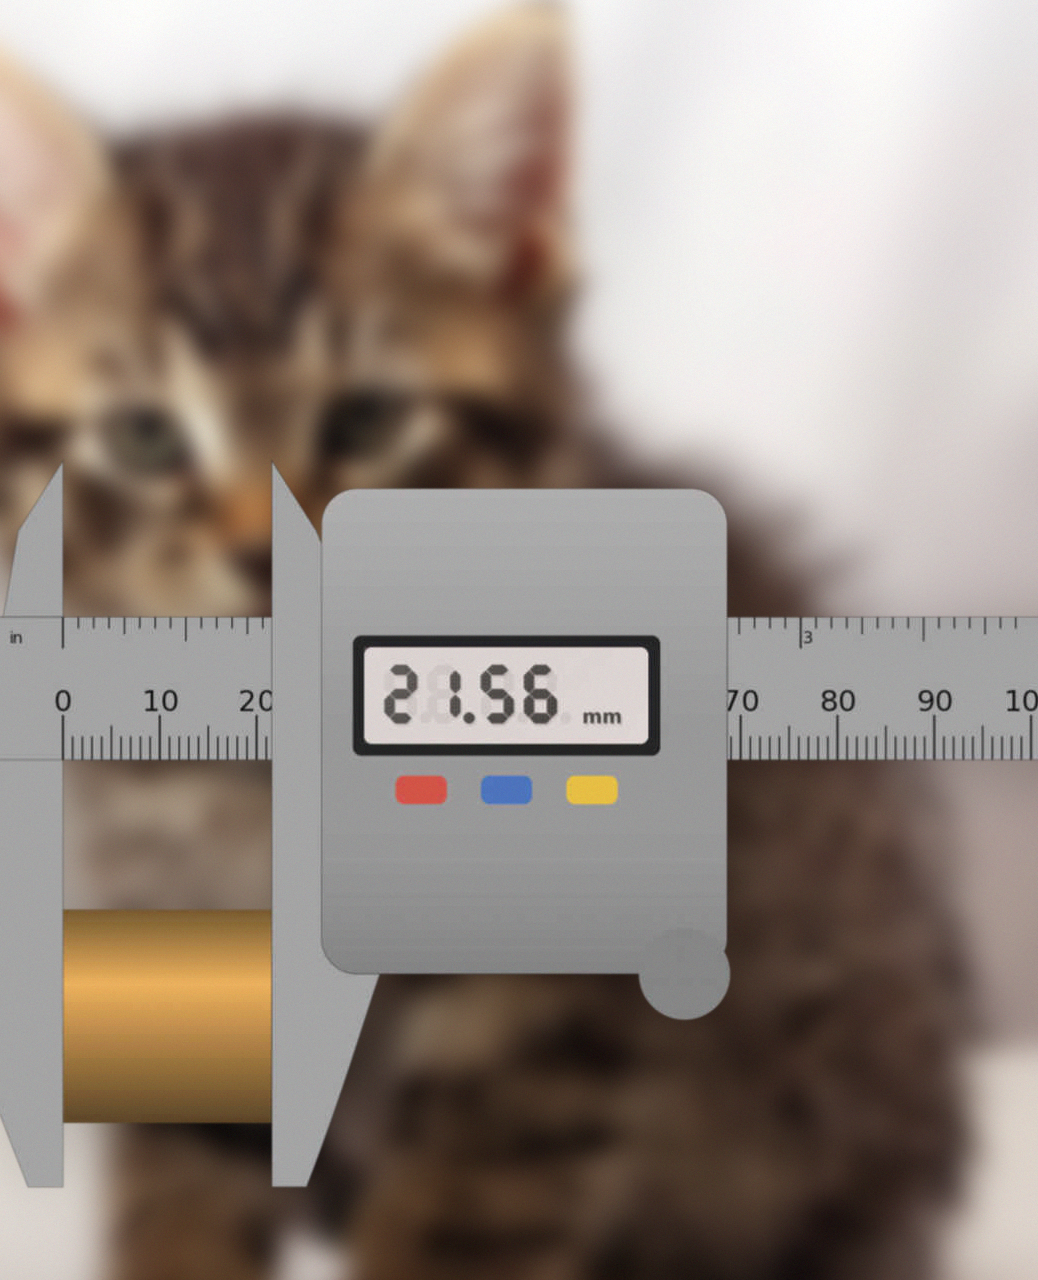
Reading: **21.56** mm
